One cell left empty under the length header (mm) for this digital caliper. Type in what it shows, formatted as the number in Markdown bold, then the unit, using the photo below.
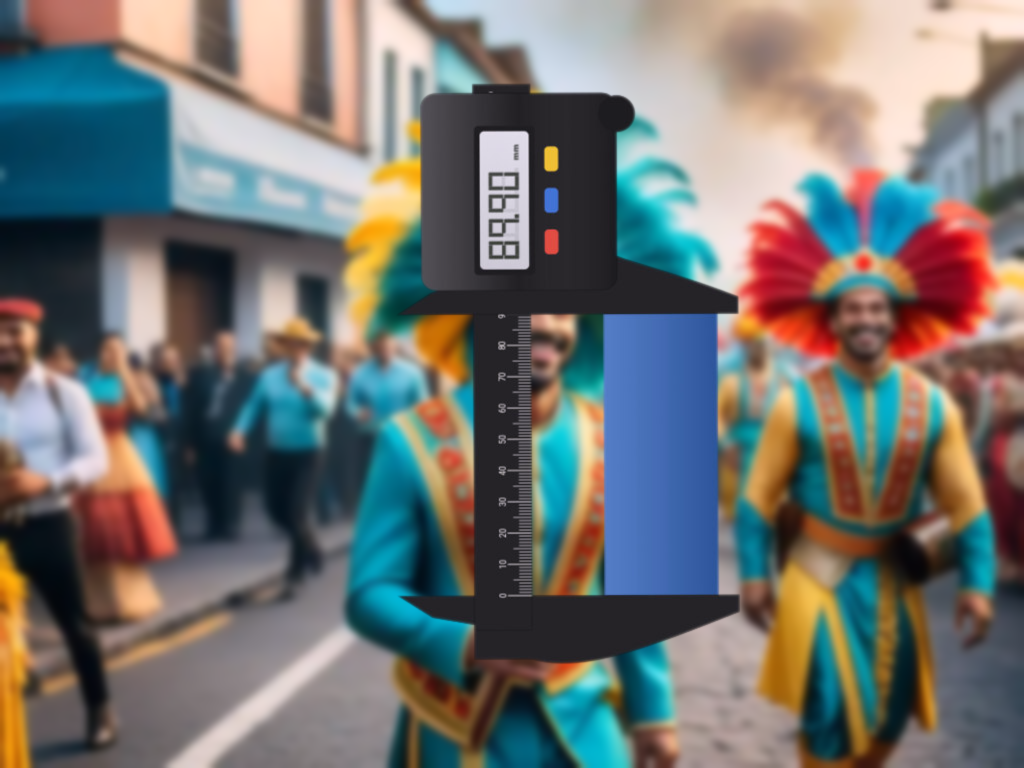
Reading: **89.90** mm
